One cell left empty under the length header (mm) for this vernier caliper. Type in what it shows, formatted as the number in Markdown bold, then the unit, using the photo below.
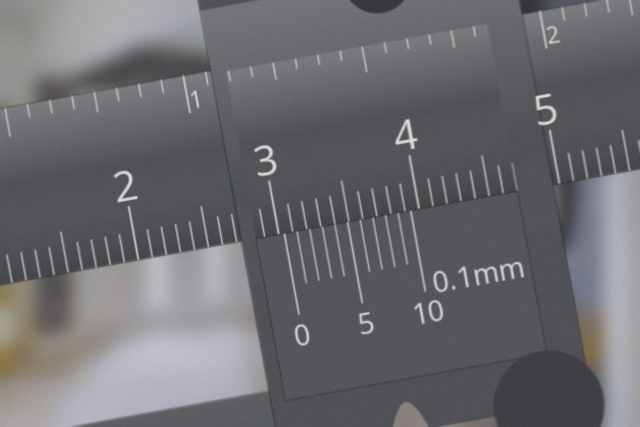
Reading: **30.4** mm
